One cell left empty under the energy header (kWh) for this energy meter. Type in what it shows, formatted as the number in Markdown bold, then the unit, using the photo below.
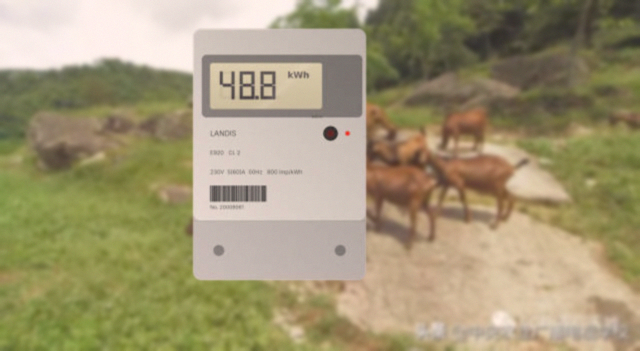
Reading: **48.8** kWh
